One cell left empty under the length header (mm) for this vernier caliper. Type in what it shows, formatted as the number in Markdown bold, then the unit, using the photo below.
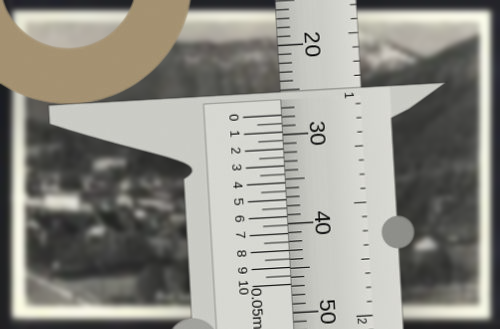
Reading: **27.8** mm
